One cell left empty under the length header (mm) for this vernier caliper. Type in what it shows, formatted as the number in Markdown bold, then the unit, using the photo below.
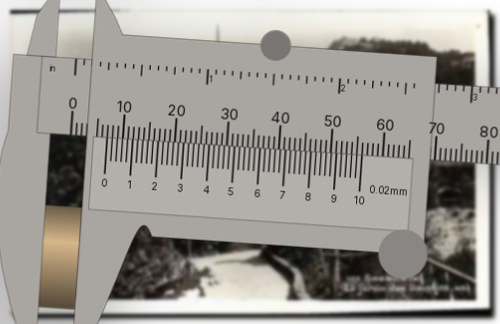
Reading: **7.0** mm
